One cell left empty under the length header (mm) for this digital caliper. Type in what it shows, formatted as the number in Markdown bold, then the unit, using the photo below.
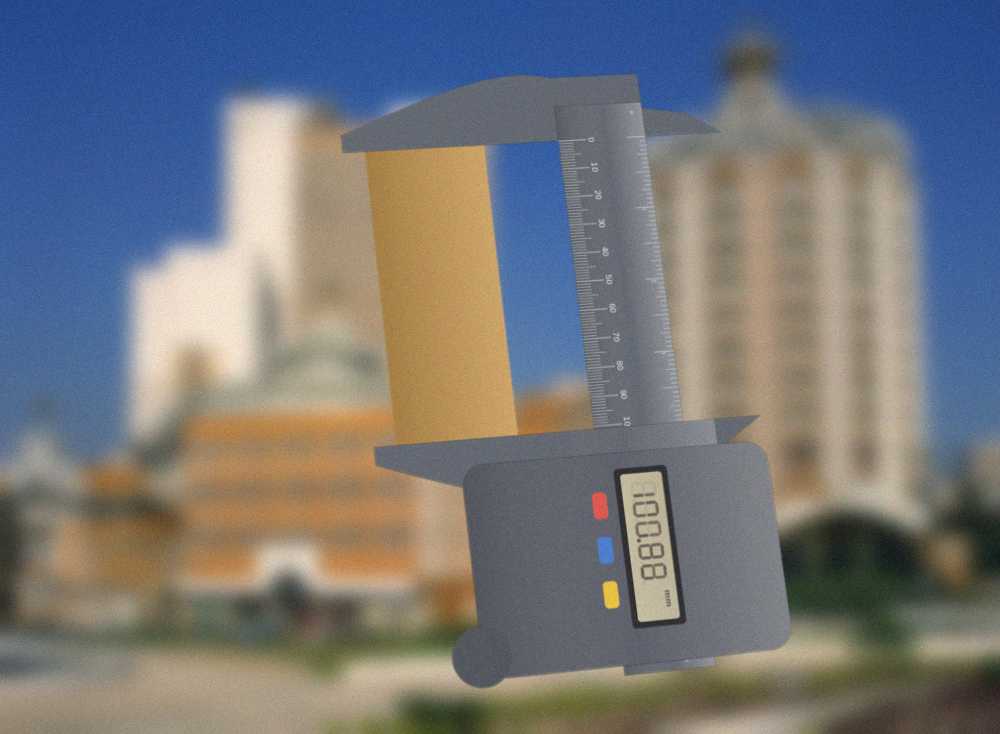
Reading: **100.88** mm
